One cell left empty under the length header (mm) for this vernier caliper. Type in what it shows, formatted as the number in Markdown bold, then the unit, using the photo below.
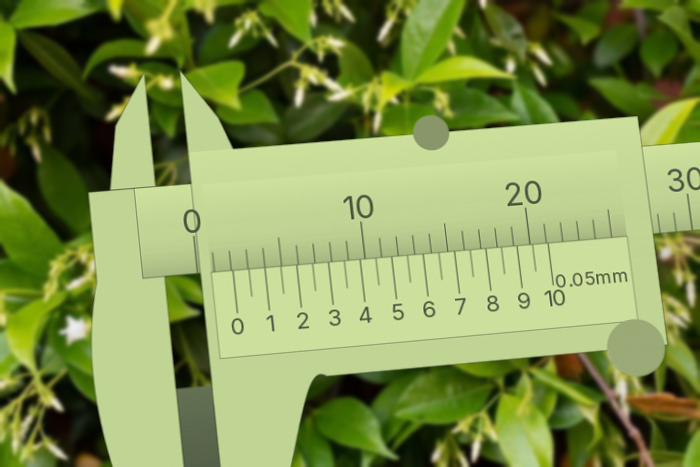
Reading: **2.1** mm
